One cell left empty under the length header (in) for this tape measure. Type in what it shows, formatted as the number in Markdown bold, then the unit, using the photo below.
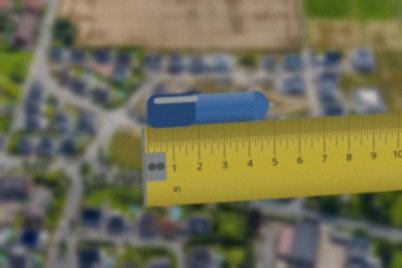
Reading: **5** in
